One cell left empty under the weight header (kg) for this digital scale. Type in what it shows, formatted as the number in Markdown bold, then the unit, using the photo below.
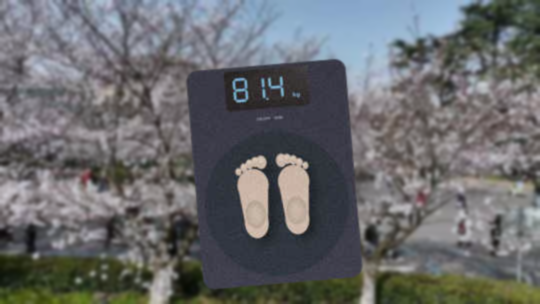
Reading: **81.4** kg
